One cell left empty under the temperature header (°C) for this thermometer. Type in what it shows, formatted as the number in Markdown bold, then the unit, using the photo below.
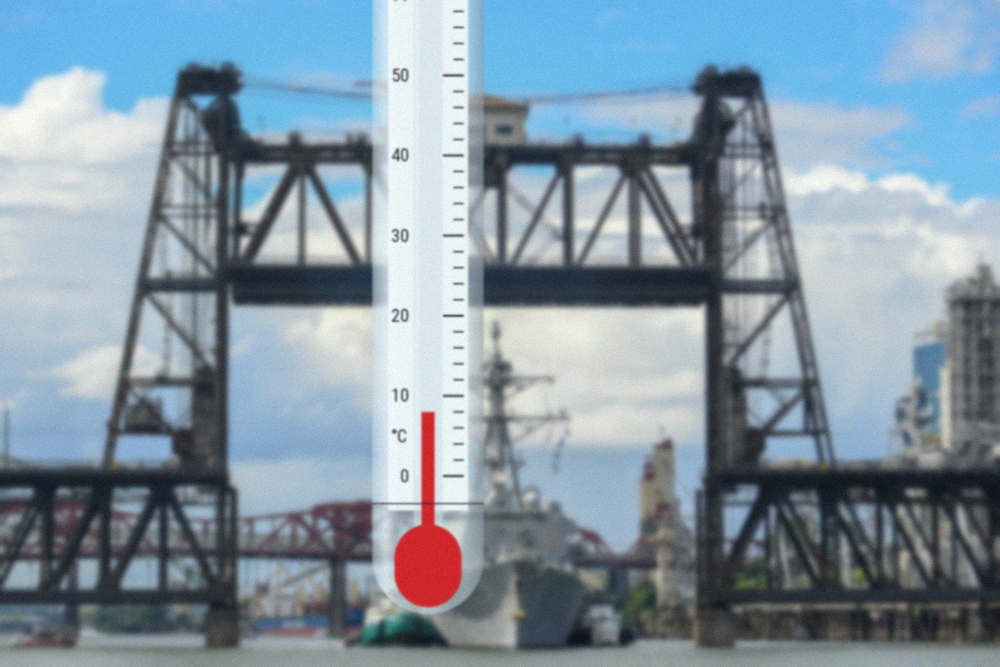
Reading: **8** °C
